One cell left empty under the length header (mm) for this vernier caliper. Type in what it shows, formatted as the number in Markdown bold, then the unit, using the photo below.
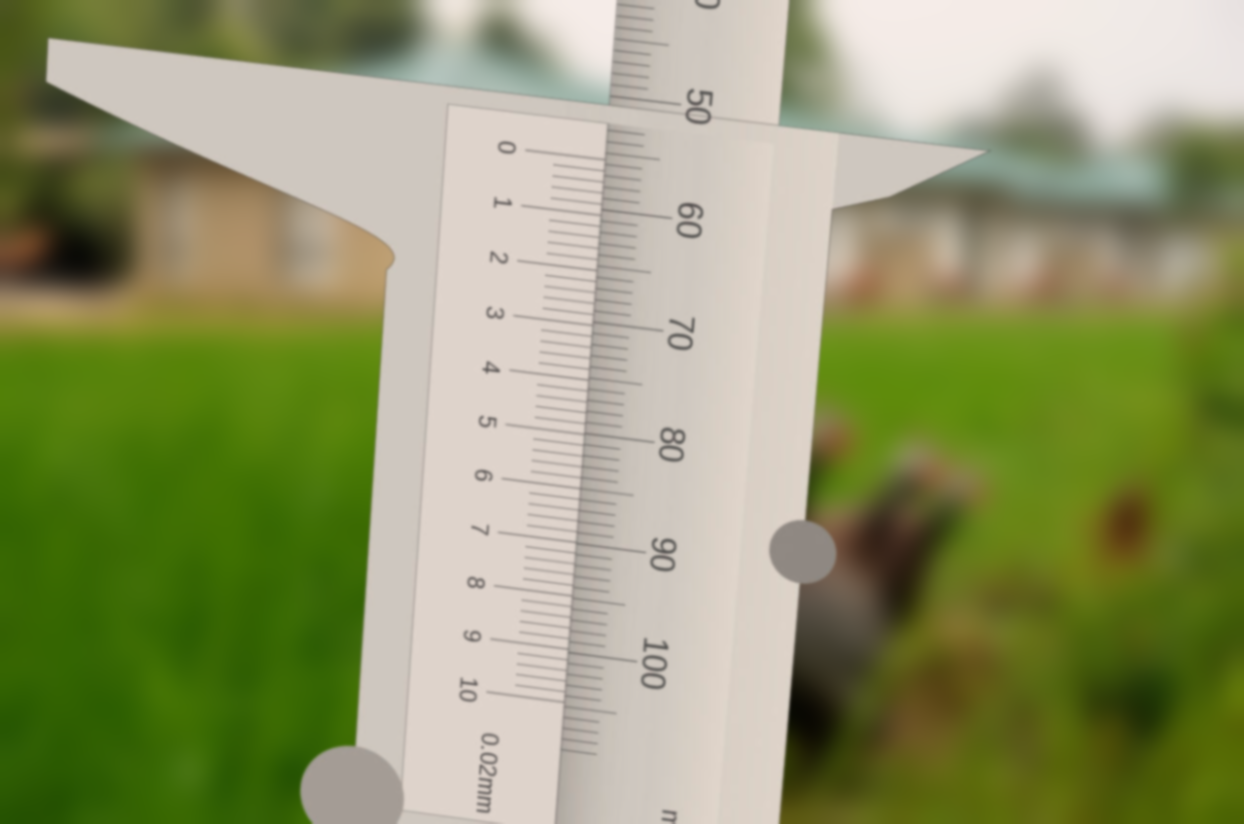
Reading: **55.6** mm
